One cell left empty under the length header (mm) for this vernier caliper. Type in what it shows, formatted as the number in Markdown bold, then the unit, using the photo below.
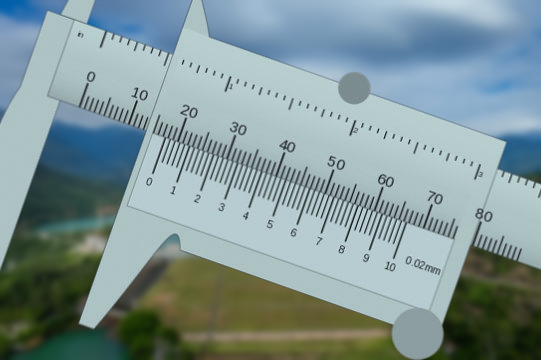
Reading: **17.5** mm
